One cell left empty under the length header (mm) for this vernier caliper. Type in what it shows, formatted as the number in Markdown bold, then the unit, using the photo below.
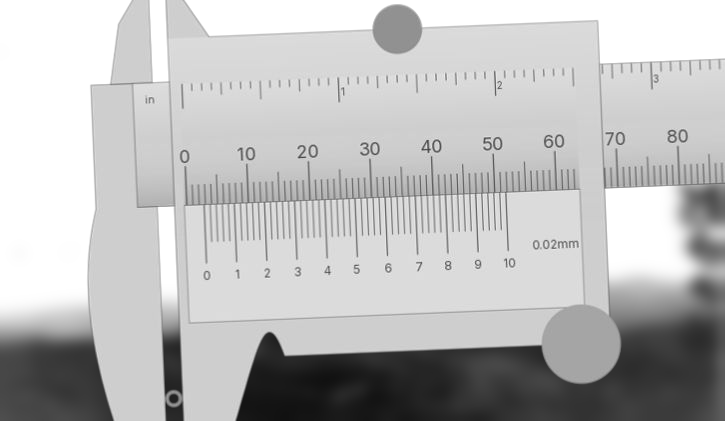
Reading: **2.8** mm
